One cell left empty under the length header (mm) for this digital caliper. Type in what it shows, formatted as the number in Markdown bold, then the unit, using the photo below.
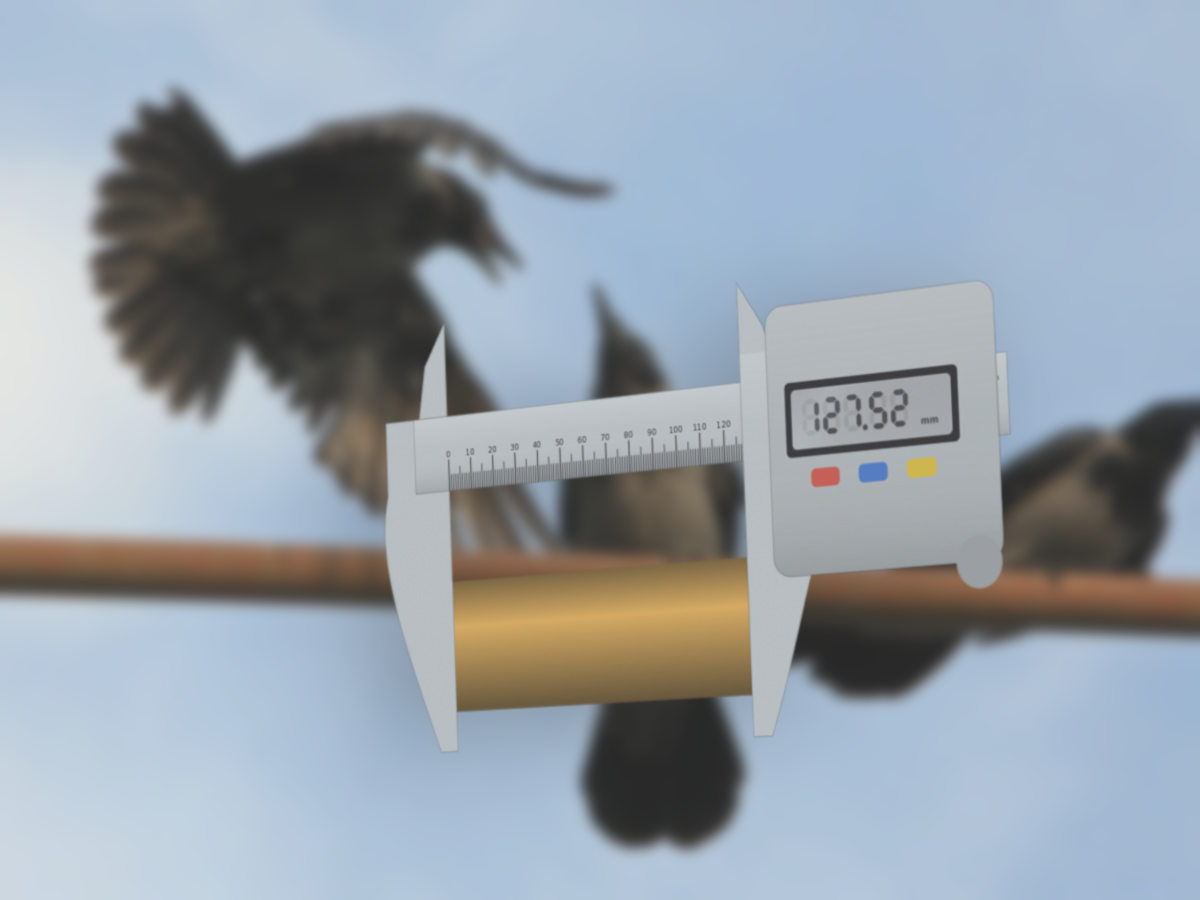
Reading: **127.52** mm
